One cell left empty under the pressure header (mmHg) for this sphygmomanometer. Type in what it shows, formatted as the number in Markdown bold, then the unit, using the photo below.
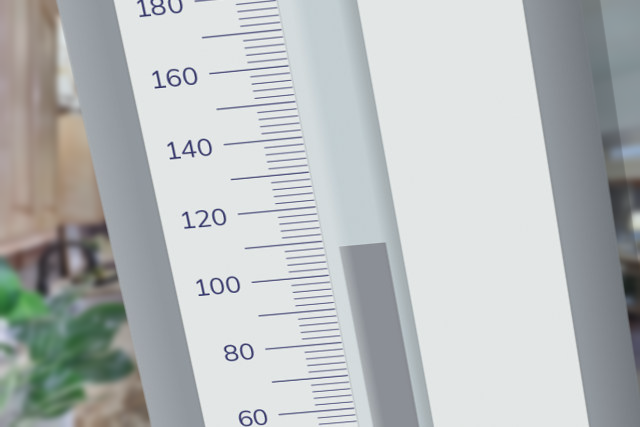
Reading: **108** mmHg
